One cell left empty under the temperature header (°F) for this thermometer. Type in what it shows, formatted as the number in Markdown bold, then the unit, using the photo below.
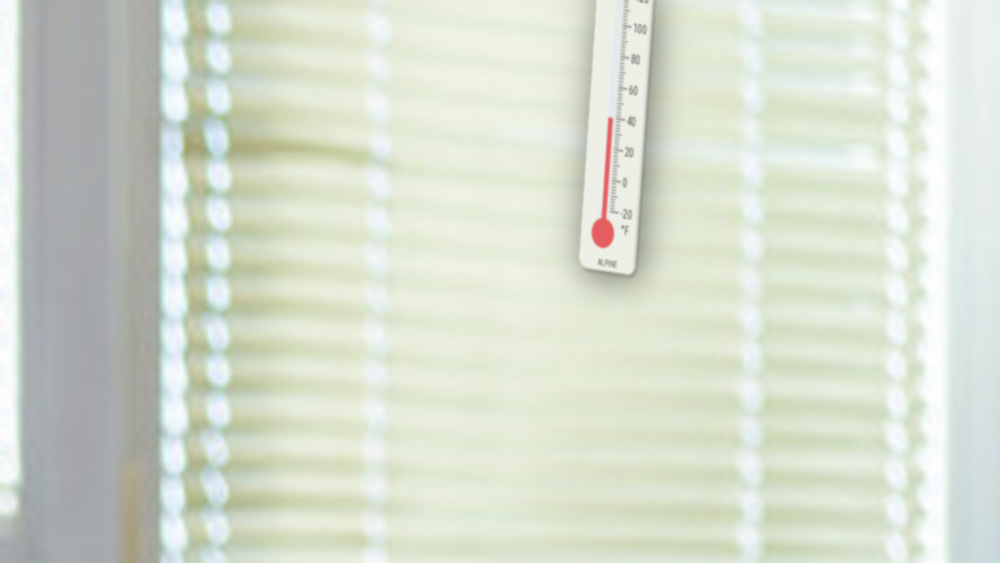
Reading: **40** °F
